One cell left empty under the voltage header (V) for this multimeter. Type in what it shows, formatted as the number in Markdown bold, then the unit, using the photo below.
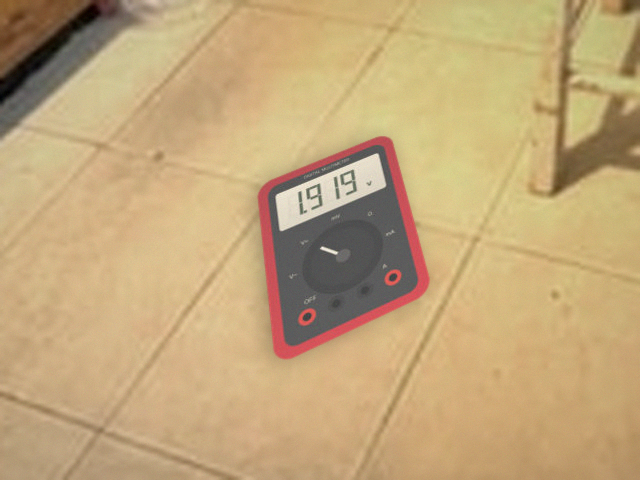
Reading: **1.919** V
